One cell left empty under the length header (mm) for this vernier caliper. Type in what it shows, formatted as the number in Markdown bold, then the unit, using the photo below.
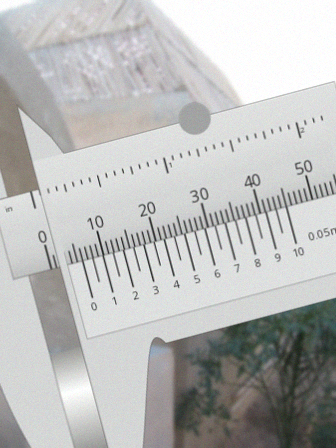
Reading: **6.0** mm
